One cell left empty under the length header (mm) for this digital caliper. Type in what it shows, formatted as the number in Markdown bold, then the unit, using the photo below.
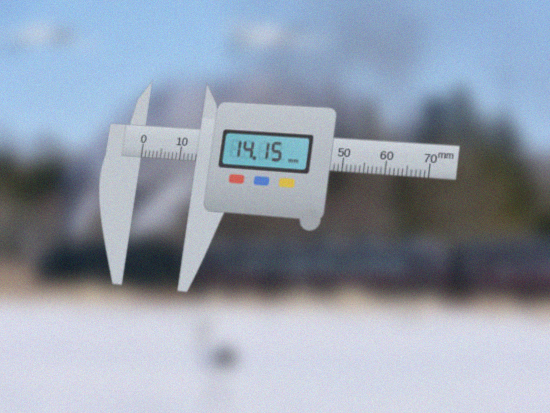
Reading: **14.15** mm
